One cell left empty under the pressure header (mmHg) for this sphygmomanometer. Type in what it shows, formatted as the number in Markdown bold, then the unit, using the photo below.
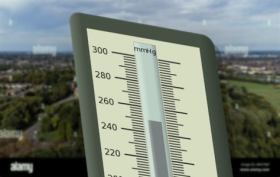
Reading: **250** mmHg
